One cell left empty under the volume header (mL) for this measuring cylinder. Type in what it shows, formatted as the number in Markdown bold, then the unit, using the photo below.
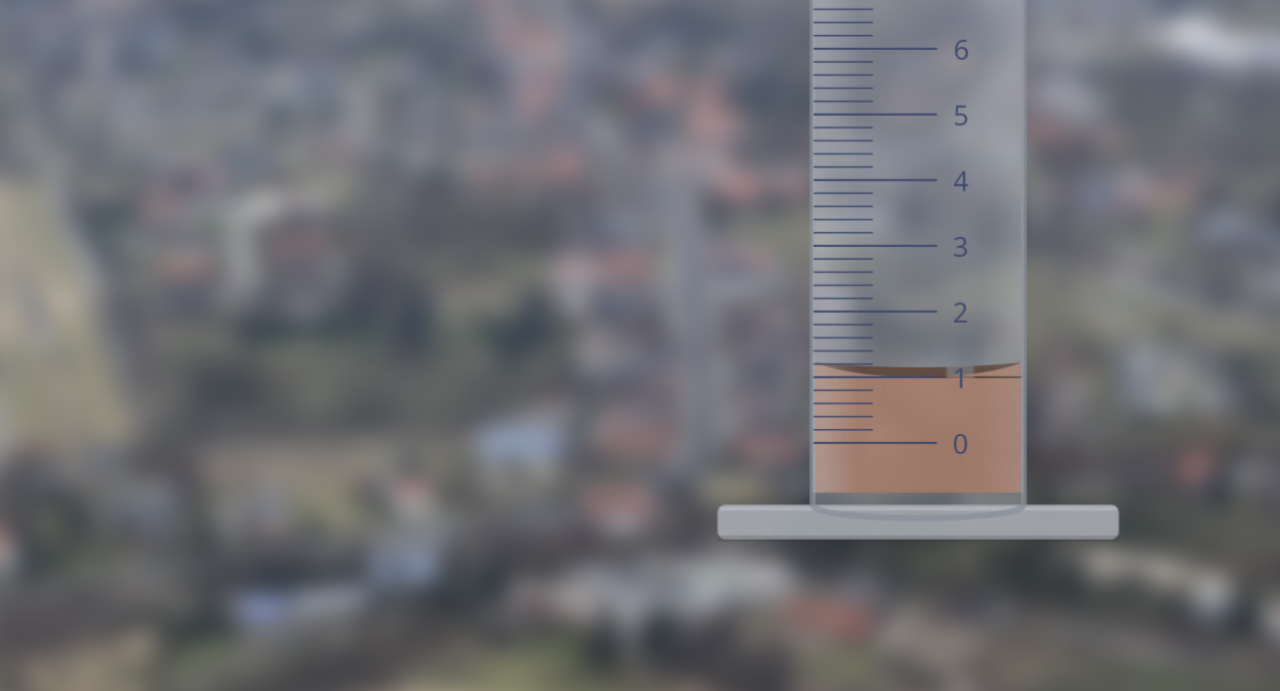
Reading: **1** mL
